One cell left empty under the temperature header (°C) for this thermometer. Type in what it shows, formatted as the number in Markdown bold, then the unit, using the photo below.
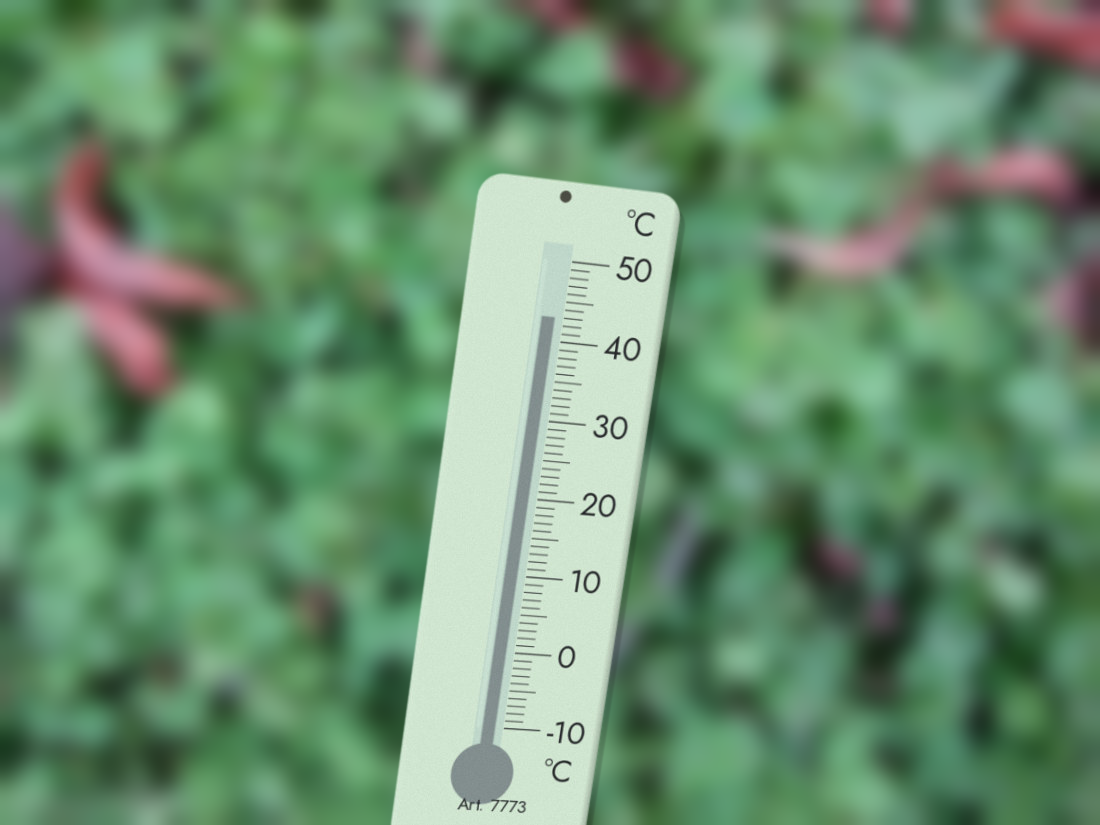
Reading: **43** °C
